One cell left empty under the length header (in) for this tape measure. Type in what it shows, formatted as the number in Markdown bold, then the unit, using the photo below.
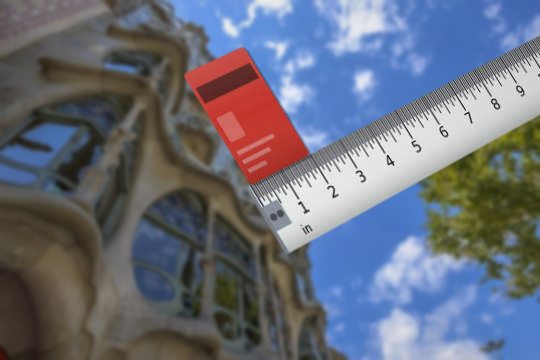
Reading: **2** in
